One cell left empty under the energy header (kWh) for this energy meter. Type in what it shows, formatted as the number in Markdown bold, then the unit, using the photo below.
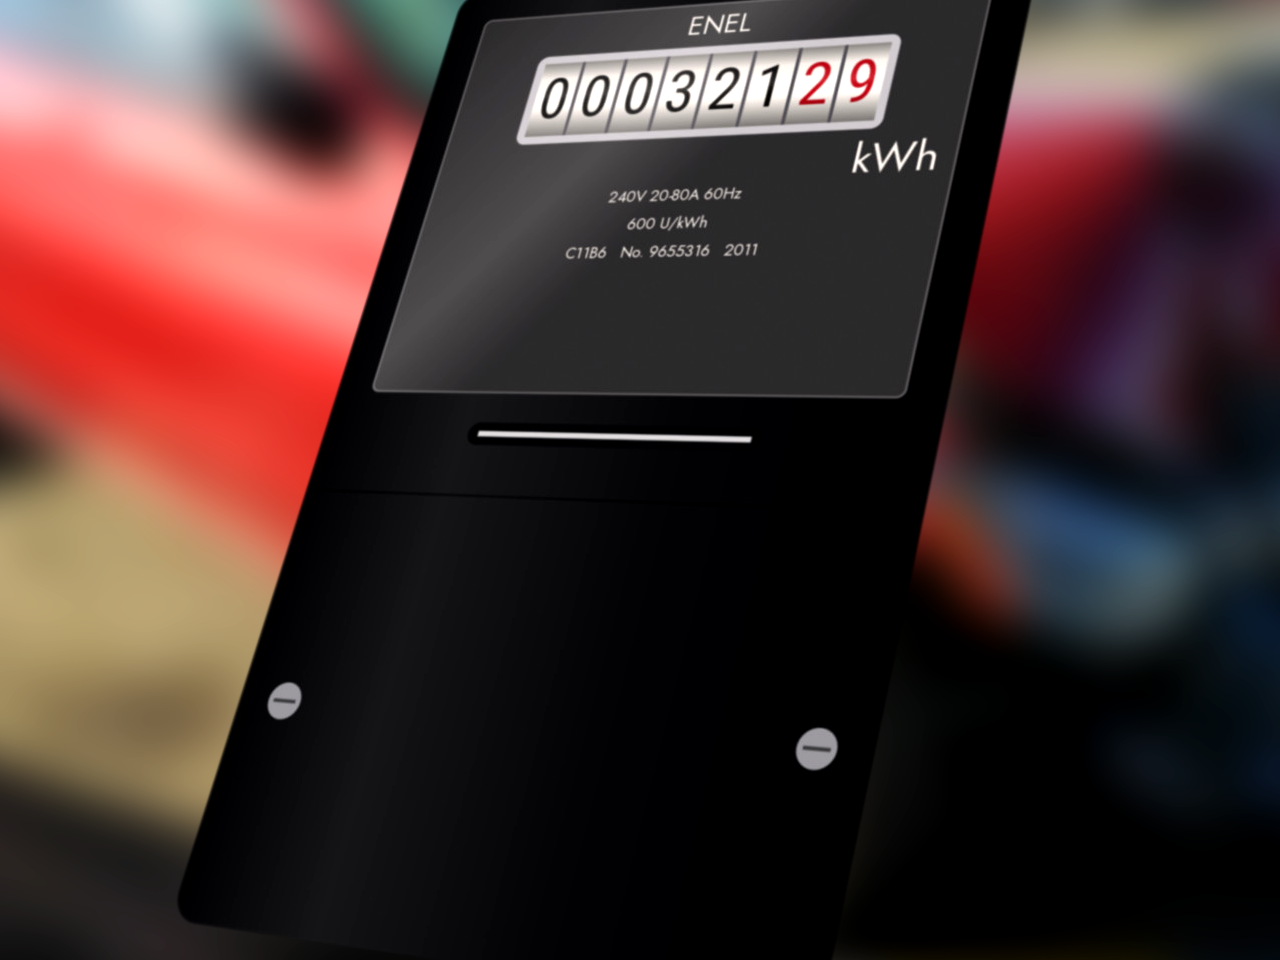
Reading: **321.29** kWh
